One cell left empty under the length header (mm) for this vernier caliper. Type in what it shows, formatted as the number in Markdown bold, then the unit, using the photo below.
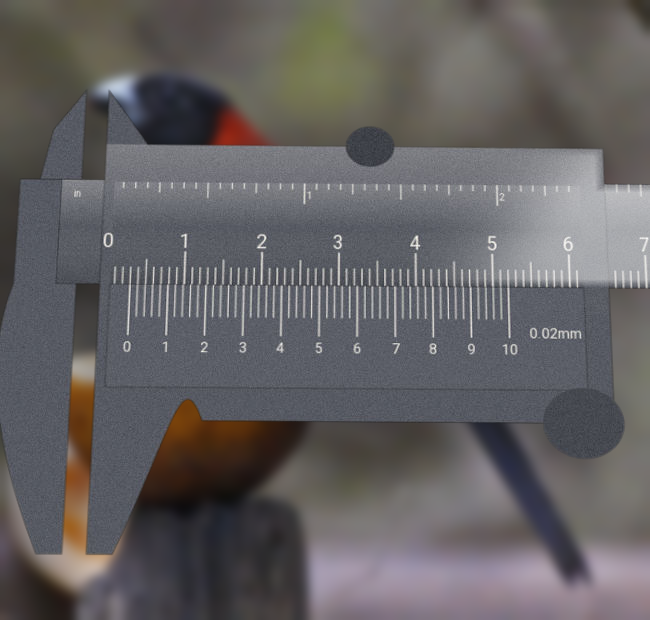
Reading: **3.0** mm
